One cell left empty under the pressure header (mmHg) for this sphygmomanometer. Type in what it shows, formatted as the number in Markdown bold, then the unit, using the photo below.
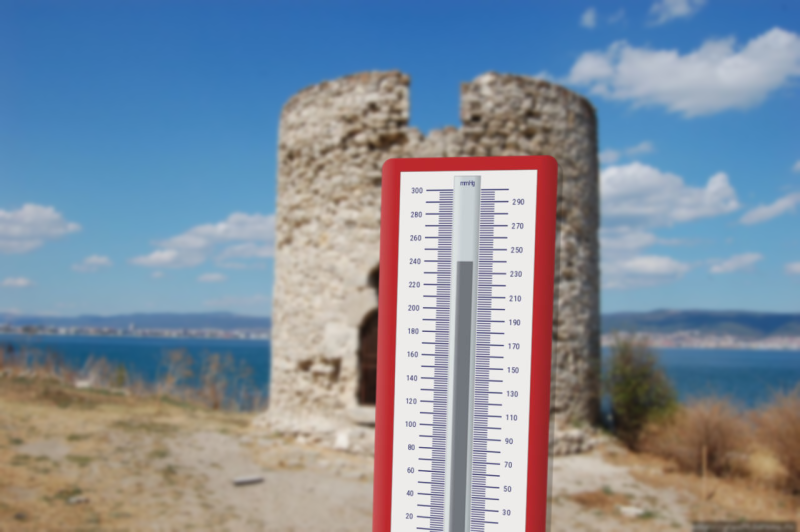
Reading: **240** mmHg
